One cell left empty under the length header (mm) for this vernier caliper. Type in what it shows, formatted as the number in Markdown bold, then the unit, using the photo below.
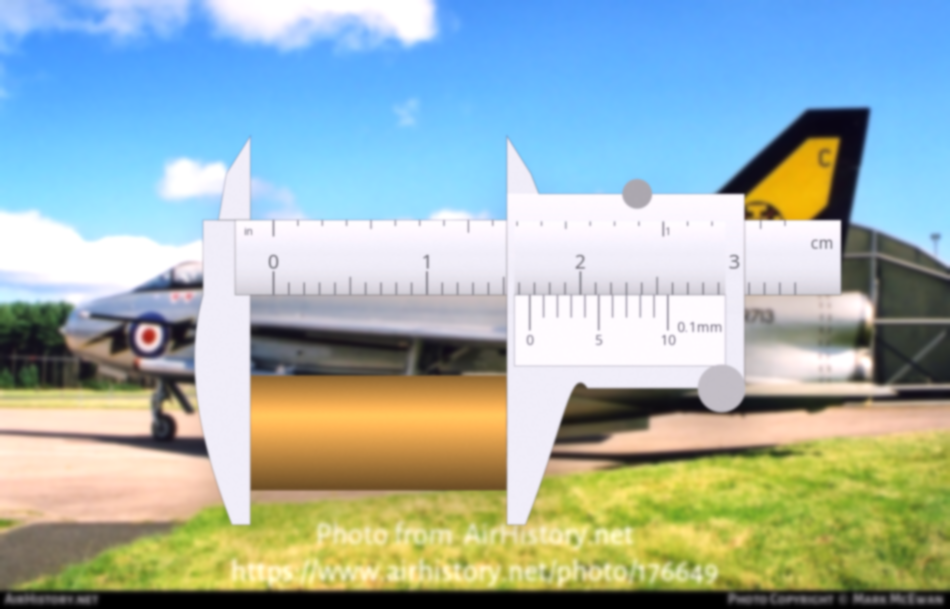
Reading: **16.7** mm
